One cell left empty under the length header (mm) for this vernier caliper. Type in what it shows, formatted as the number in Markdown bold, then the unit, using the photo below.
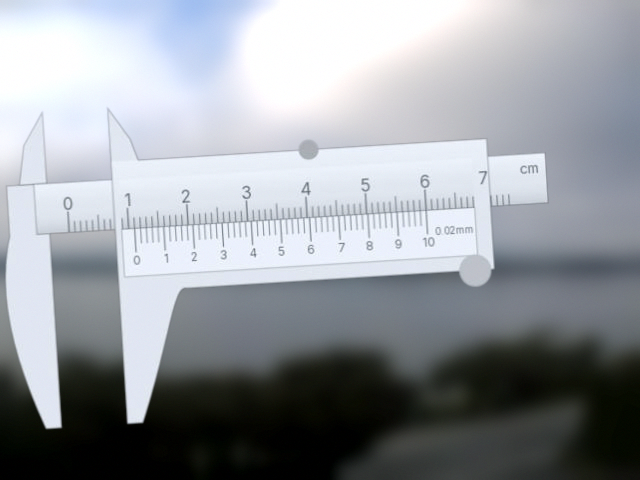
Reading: **11.0** mm
